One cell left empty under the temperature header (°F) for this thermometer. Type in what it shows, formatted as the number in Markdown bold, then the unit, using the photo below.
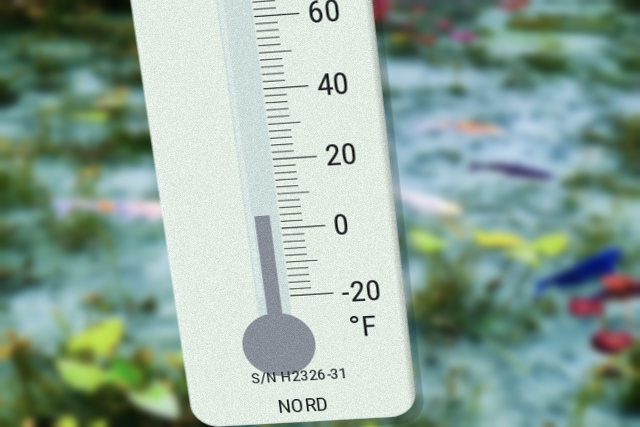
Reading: **4** °F
